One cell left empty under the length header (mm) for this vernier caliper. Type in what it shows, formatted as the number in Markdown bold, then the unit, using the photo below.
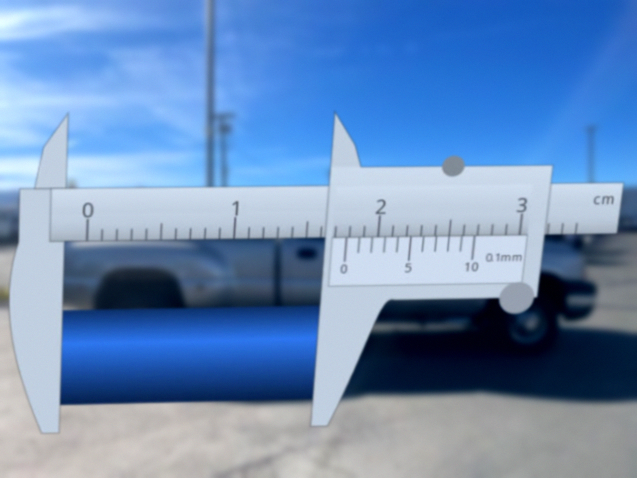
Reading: **17.8** mm
